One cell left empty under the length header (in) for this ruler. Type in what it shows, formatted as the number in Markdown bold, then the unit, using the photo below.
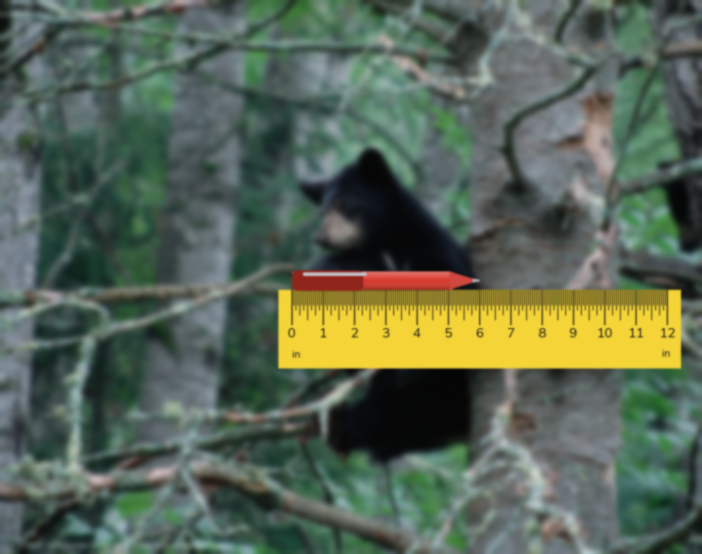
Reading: **6** in
